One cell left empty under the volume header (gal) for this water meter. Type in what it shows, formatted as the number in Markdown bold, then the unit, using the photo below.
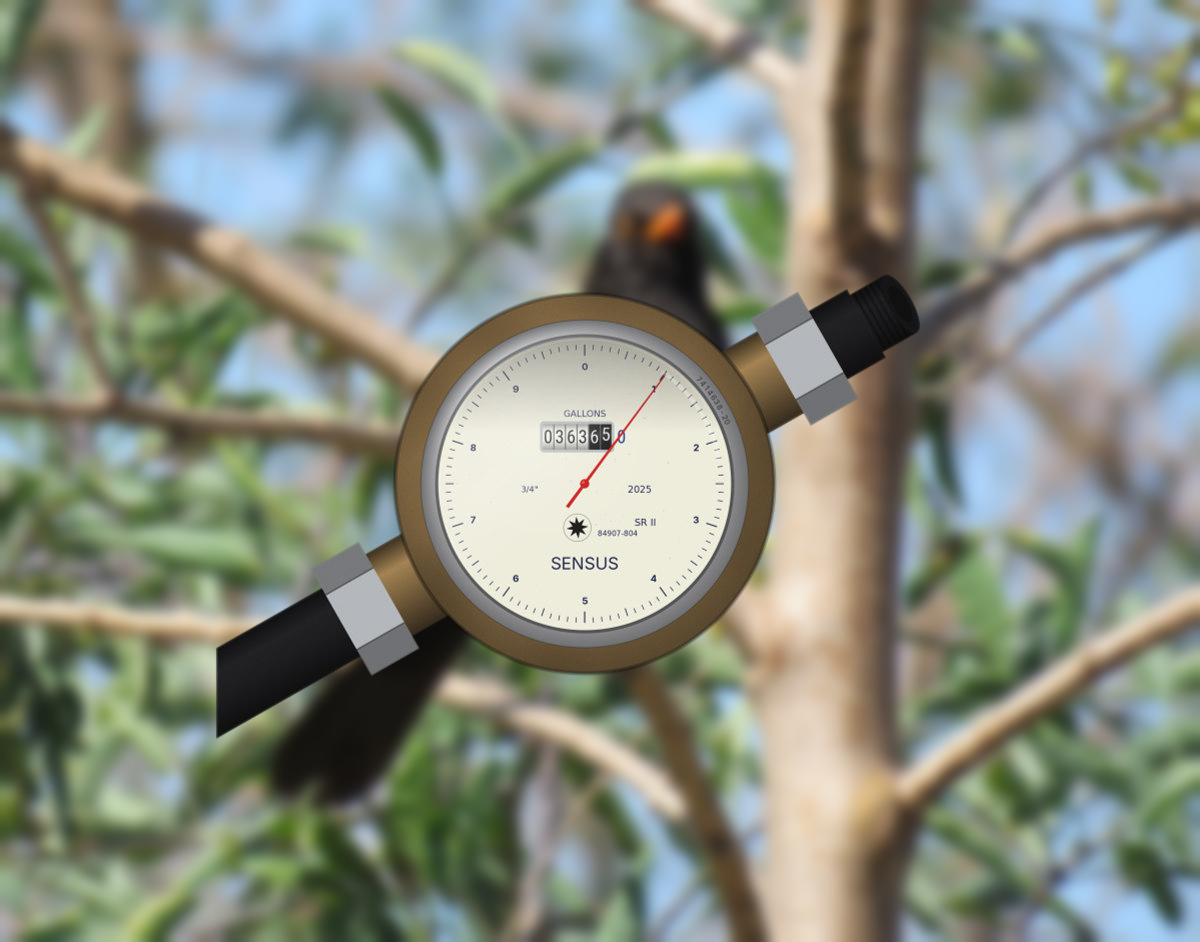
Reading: **363651.0** gal
